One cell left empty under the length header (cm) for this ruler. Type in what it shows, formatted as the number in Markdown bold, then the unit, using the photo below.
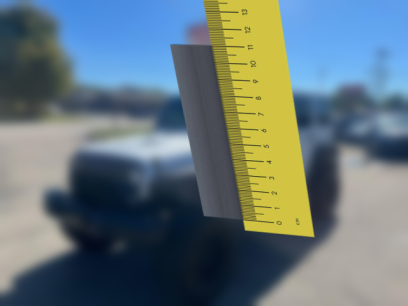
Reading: **11** cm
